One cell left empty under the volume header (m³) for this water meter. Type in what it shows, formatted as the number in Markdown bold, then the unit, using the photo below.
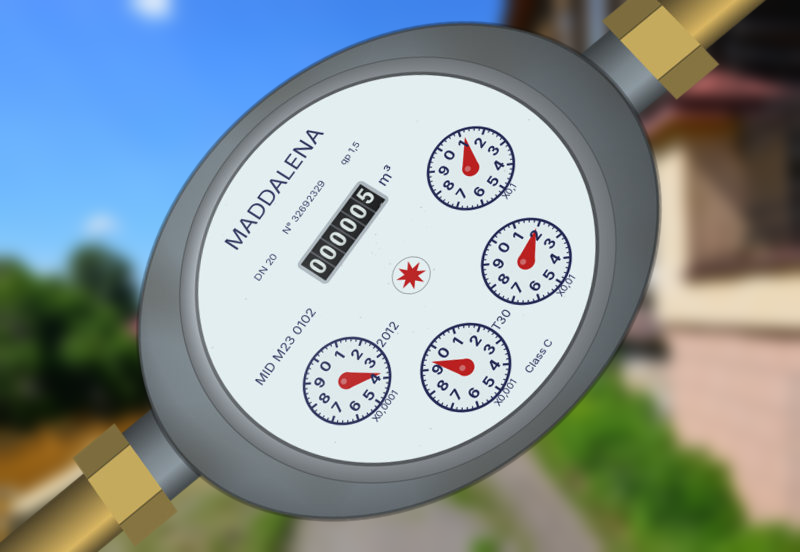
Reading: **5.1193** m³
